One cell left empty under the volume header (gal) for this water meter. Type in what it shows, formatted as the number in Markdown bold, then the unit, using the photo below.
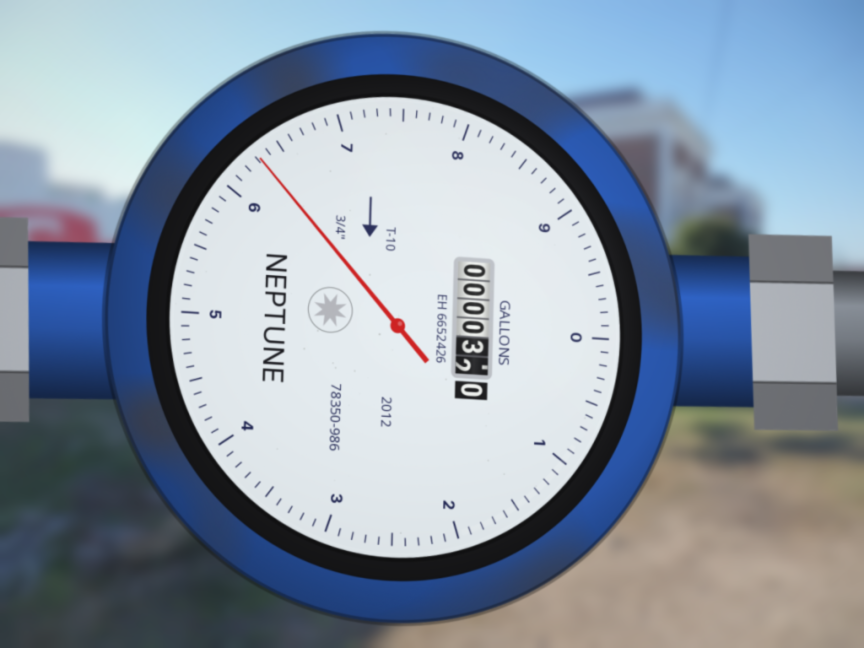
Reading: **316.3** gal
